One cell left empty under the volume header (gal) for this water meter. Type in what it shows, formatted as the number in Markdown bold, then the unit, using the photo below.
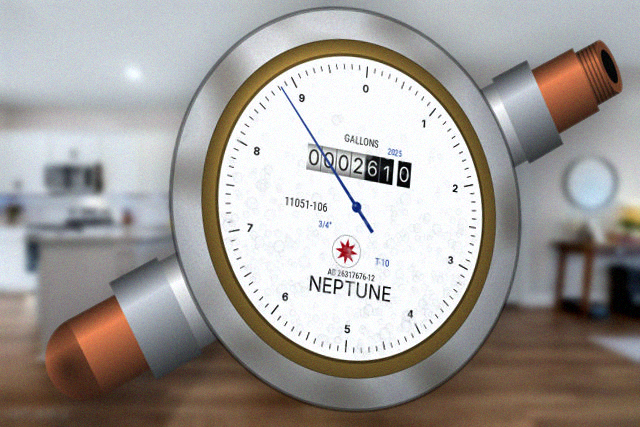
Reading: **2608.8** gal
